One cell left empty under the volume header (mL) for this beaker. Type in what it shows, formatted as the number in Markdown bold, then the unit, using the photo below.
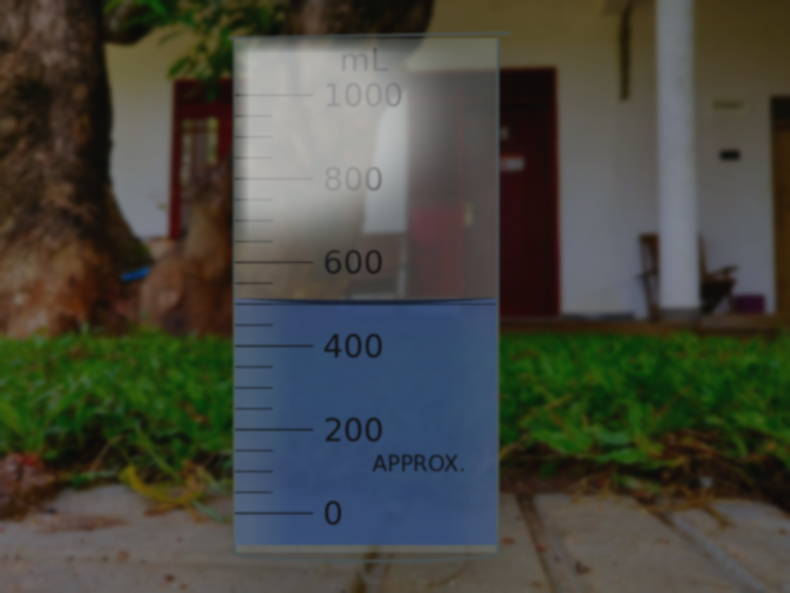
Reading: **500** mL
